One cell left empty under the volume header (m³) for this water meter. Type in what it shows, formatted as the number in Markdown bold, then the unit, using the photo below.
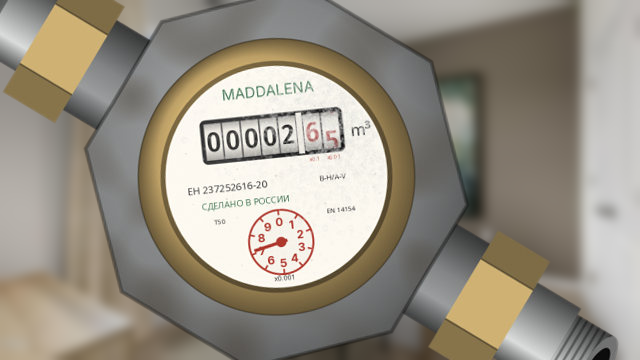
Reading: **2.647** m³
